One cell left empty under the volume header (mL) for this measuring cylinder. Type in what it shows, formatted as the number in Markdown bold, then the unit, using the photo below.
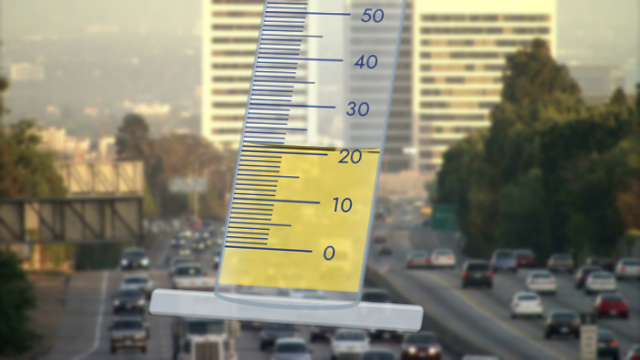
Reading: **21** mL
